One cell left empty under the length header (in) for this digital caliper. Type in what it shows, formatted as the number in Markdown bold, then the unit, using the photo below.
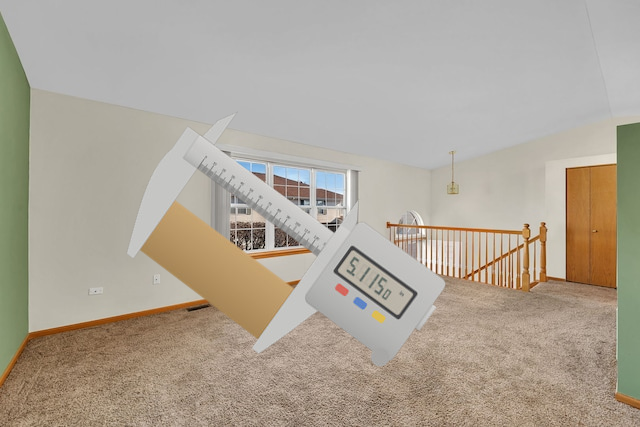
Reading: **5.1150** in
